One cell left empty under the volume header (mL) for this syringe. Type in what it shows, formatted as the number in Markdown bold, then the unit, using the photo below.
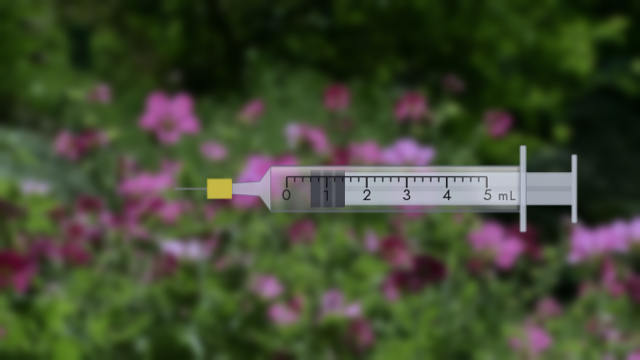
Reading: **0.6** mL
